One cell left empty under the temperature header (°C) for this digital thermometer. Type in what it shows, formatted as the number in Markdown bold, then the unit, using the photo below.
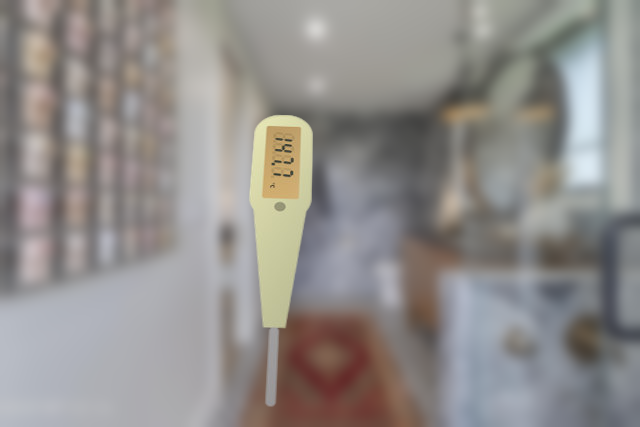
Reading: **147.7** °C
